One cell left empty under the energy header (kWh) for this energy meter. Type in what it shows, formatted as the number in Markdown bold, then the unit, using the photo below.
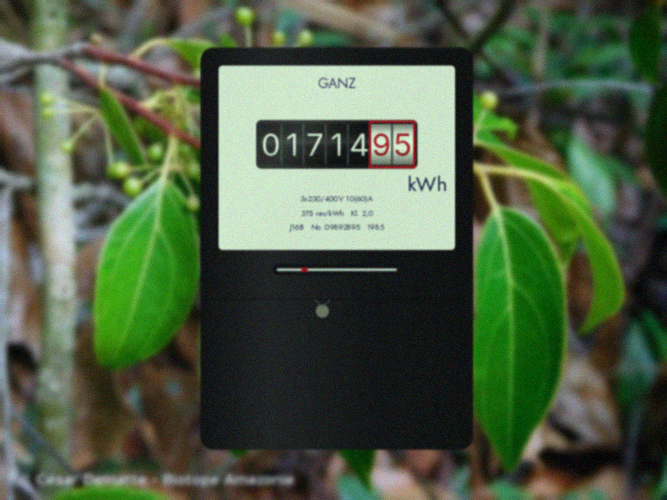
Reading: **1714.95** kWh
